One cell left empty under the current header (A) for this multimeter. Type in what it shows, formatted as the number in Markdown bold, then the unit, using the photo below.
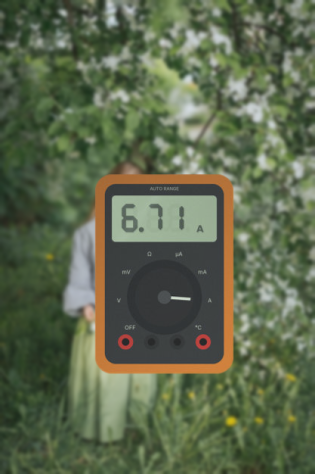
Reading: **6.71** A
